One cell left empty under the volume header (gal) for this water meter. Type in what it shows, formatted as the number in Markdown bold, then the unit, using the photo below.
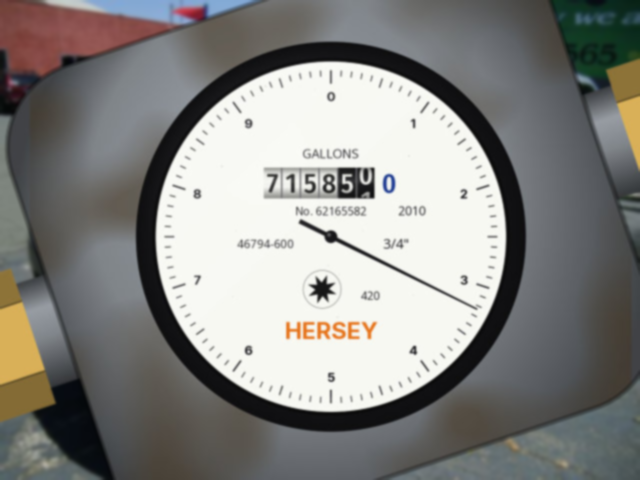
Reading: **7158503.2** gal
